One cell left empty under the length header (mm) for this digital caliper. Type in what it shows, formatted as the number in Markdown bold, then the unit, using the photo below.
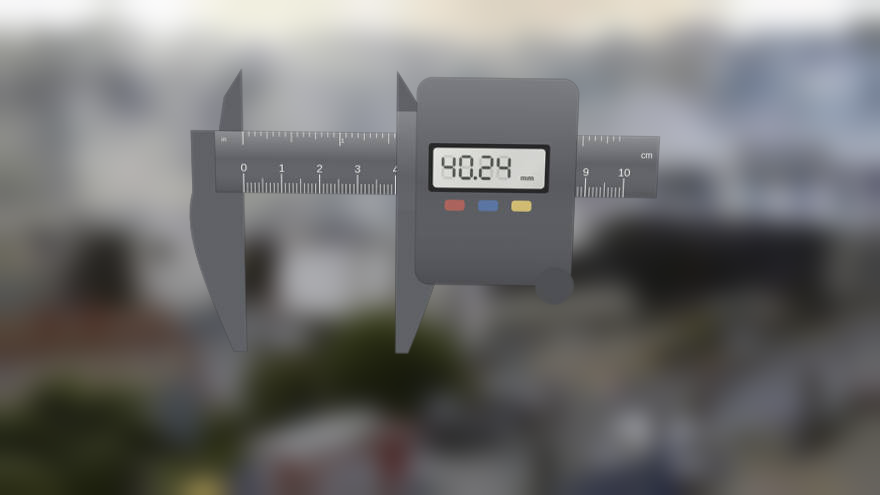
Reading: **40.24** mm
